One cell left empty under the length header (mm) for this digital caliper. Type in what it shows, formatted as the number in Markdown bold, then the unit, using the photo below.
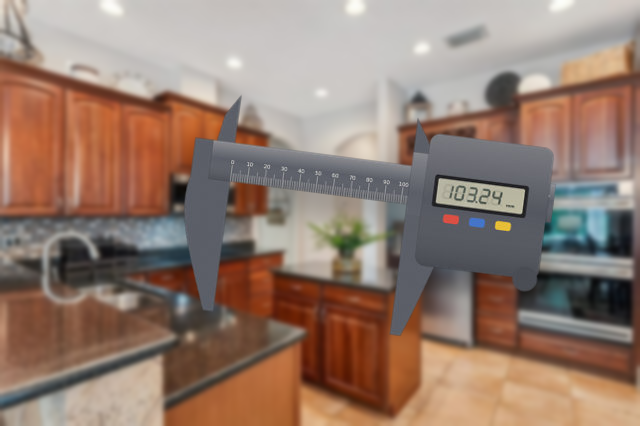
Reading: **103.24** mm
